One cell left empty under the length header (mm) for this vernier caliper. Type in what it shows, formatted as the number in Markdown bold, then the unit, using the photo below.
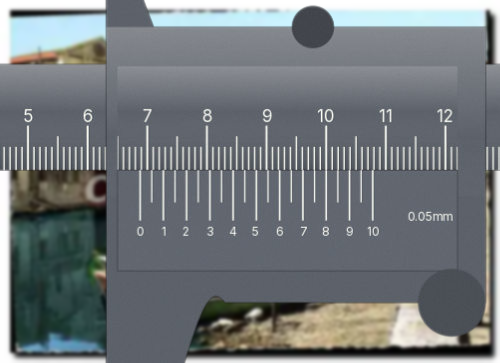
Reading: **68.8** mm
